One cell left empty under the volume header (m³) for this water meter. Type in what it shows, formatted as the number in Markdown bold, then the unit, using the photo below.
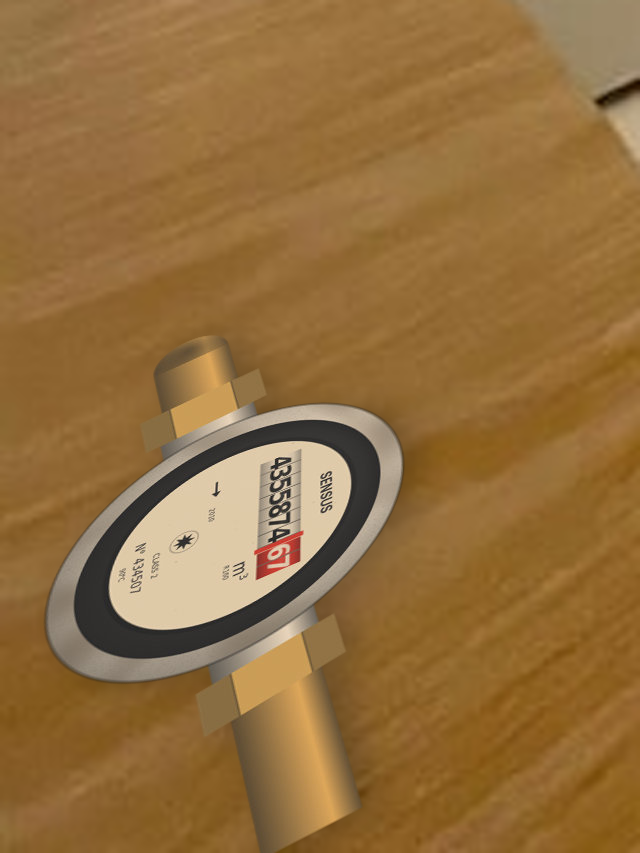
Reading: **4355874.67** m³
